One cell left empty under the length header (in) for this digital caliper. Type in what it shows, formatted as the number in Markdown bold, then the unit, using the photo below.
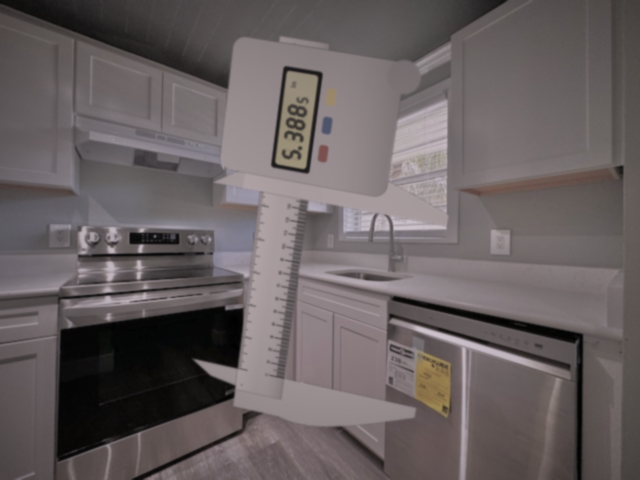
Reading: **5.3885** in
